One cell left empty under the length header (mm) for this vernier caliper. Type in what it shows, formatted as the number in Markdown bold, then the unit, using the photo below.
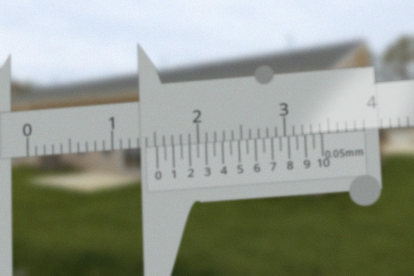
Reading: **15.2** mm
